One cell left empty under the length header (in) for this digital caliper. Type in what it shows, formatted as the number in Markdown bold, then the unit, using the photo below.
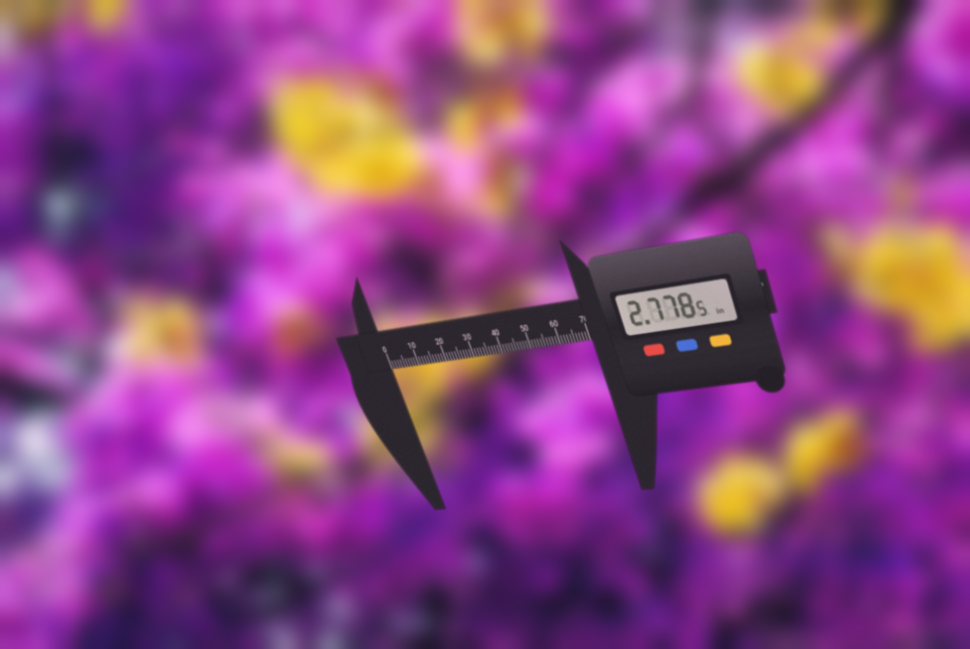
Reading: **2.7785** in
